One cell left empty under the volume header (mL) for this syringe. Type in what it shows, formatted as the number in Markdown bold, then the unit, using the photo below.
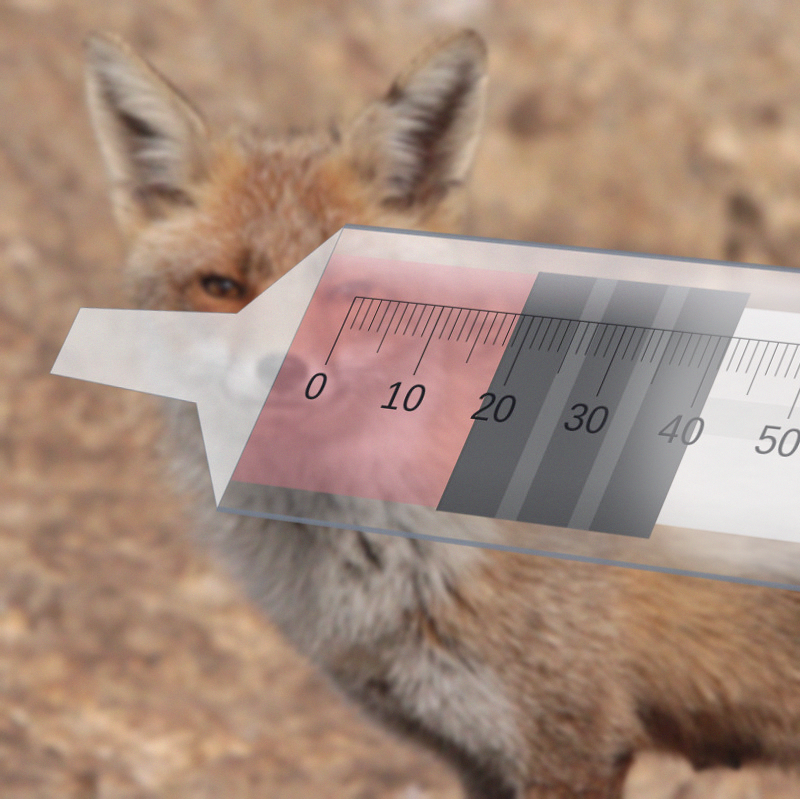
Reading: **18.5** mL
